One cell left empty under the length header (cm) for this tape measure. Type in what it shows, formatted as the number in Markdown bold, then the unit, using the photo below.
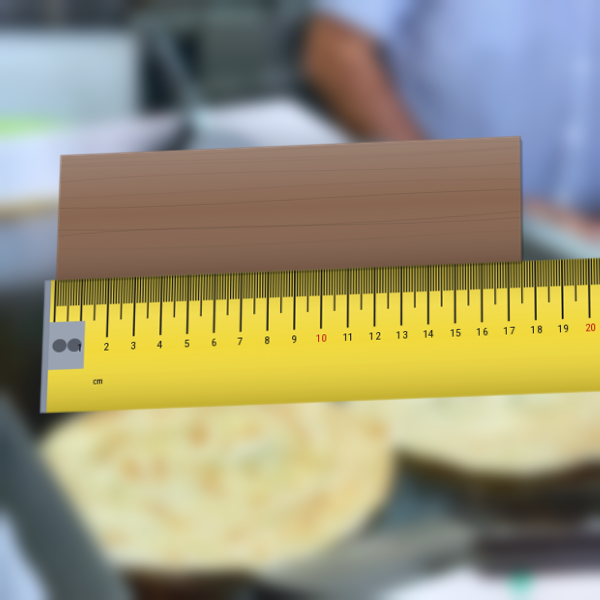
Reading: **17.5** cm
